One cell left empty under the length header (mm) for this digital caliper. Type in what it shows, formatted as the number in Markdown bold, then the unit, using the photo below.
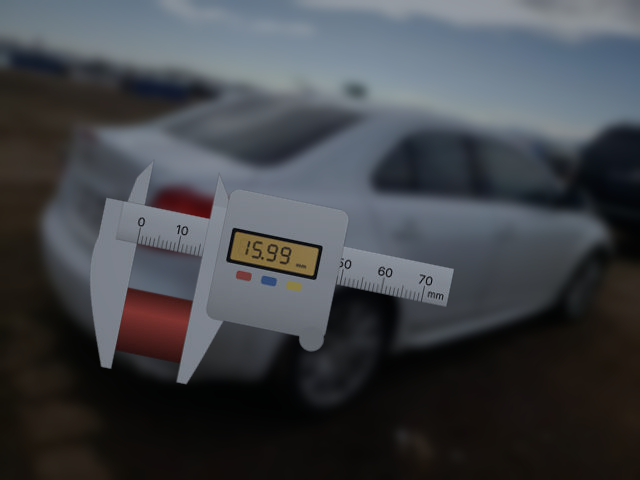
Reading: **15.99** mm
